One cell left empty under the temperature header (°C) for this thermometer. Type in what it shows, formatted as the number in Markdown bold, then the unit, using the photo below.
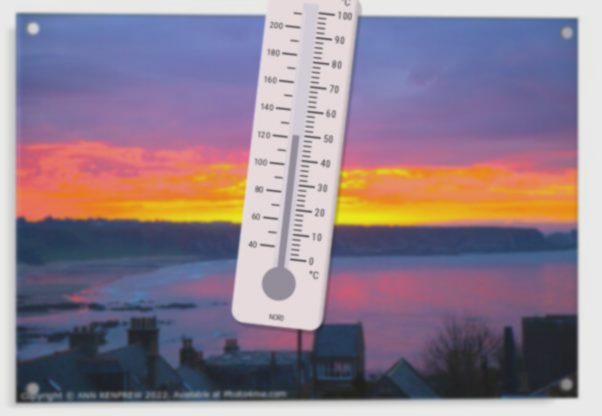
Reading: **50** °C
